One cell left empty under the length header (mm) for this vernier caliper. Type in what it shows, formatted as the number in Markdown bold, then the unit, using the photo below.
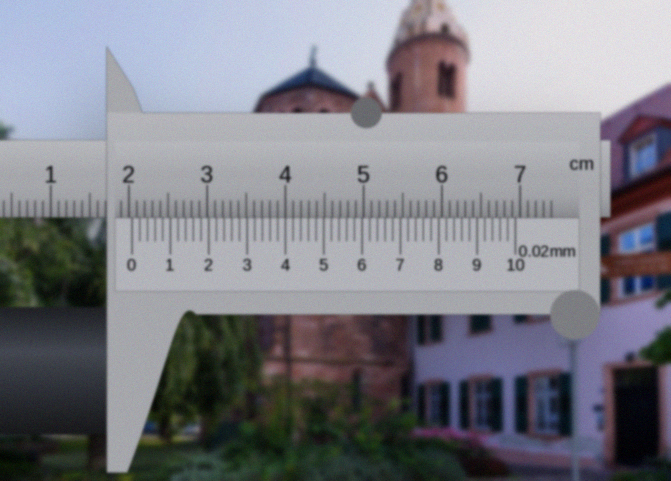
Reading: **20.4** mm
